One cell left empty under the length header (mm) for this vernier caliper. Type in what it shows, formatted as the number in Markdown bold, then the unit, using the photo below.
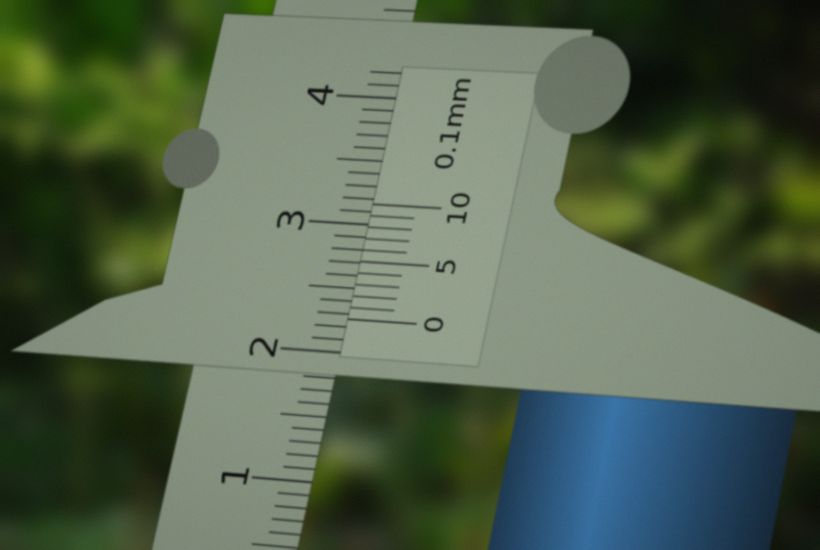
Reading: **22.6** mm
